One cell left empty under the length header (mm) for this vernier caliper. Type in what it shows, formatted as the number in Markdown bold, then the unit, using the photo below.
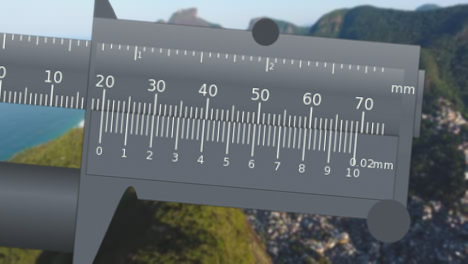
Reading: **20.0** mm
